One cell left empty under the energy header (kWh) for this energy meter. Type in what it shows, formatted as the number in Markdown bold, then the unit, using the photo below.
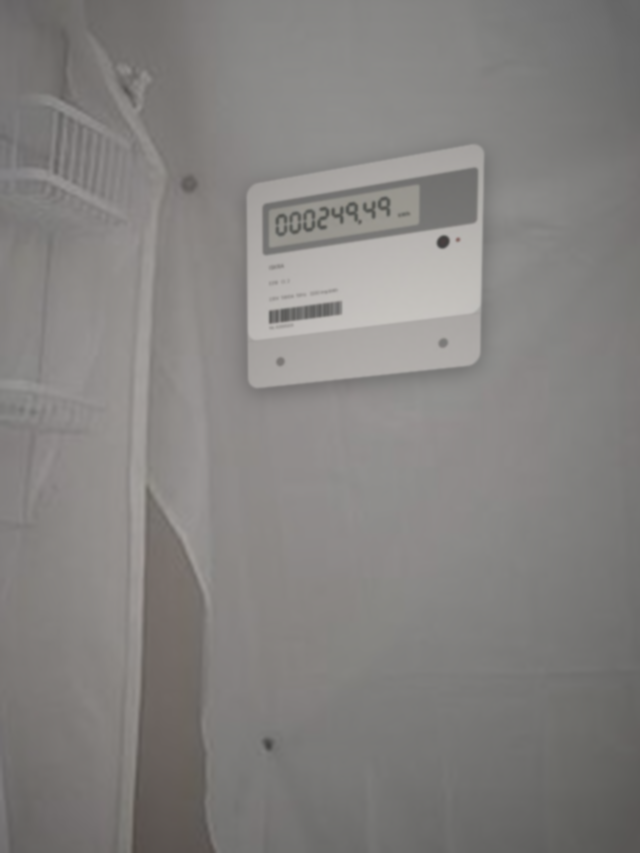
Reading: **249.49** kWh
